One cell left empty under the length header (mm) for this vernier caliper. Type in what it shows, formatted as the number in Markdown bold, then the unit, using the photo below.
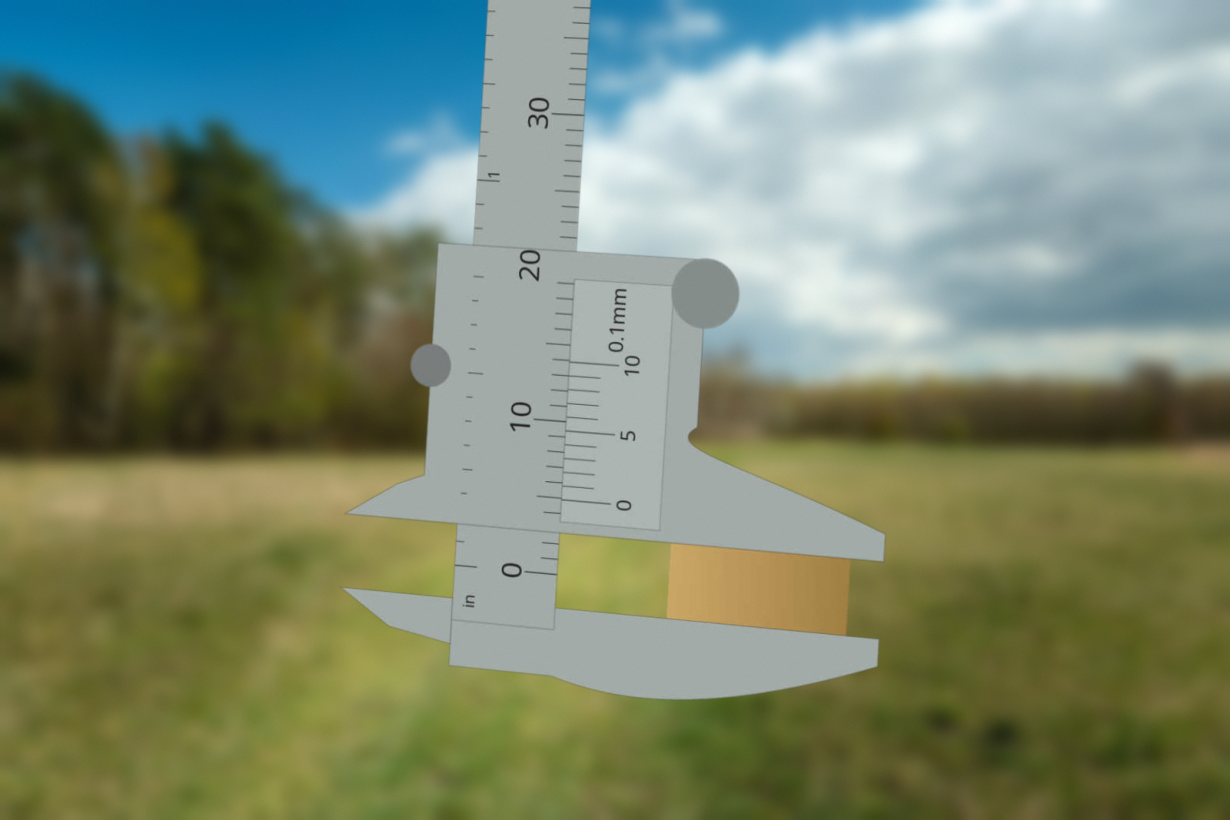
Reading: **4.9** mm
